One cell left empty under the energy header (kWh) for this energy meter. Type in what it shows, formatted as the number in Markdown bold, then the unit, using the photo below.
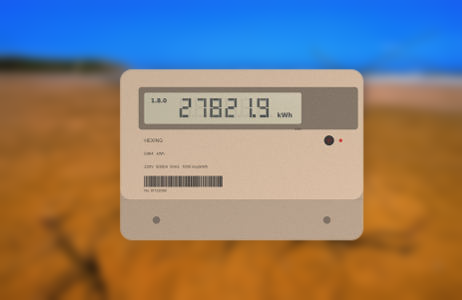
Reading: **27821.9** kWh
